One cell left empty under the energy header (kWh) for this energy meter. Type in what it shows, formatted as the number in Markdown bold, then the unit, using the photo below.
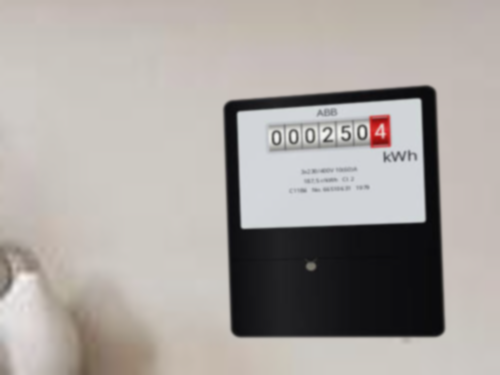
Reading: **250.4** kWh
